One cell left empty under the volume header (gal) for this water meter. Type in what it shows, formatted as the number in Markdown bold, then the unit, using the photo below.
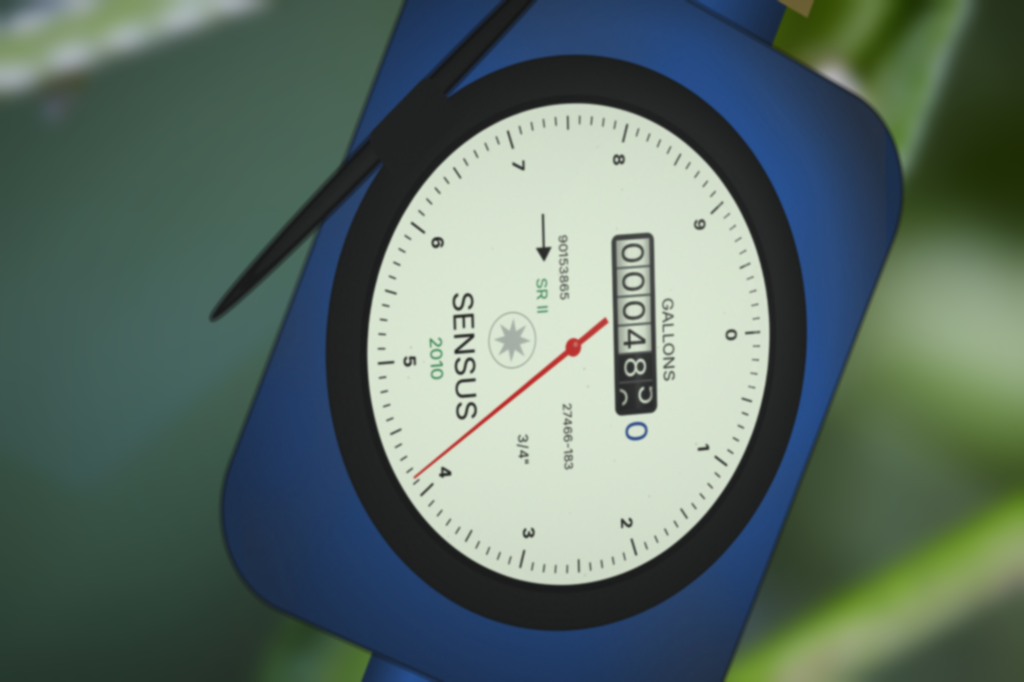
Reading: **4854.1** gal
